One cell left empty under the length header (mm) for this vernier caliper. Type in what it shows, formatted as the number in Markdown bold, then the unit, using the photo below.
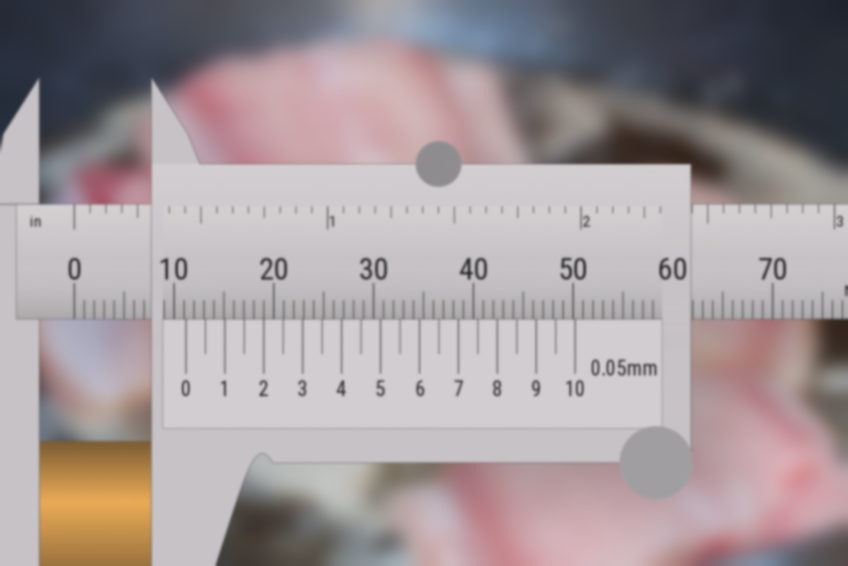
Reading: **11.2** mm
